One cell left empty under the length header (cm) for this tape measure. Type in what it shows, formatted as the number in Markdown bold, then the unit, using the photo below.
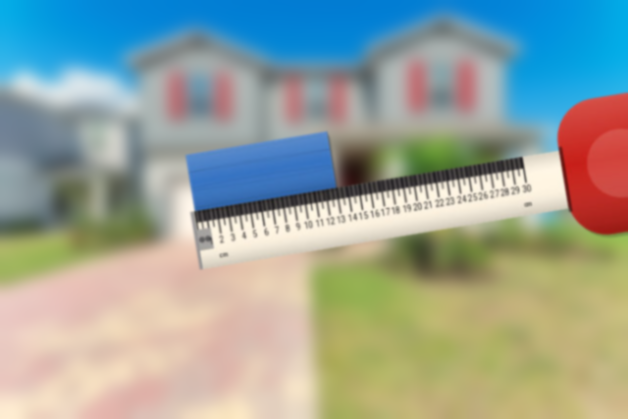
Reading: **13** cm
